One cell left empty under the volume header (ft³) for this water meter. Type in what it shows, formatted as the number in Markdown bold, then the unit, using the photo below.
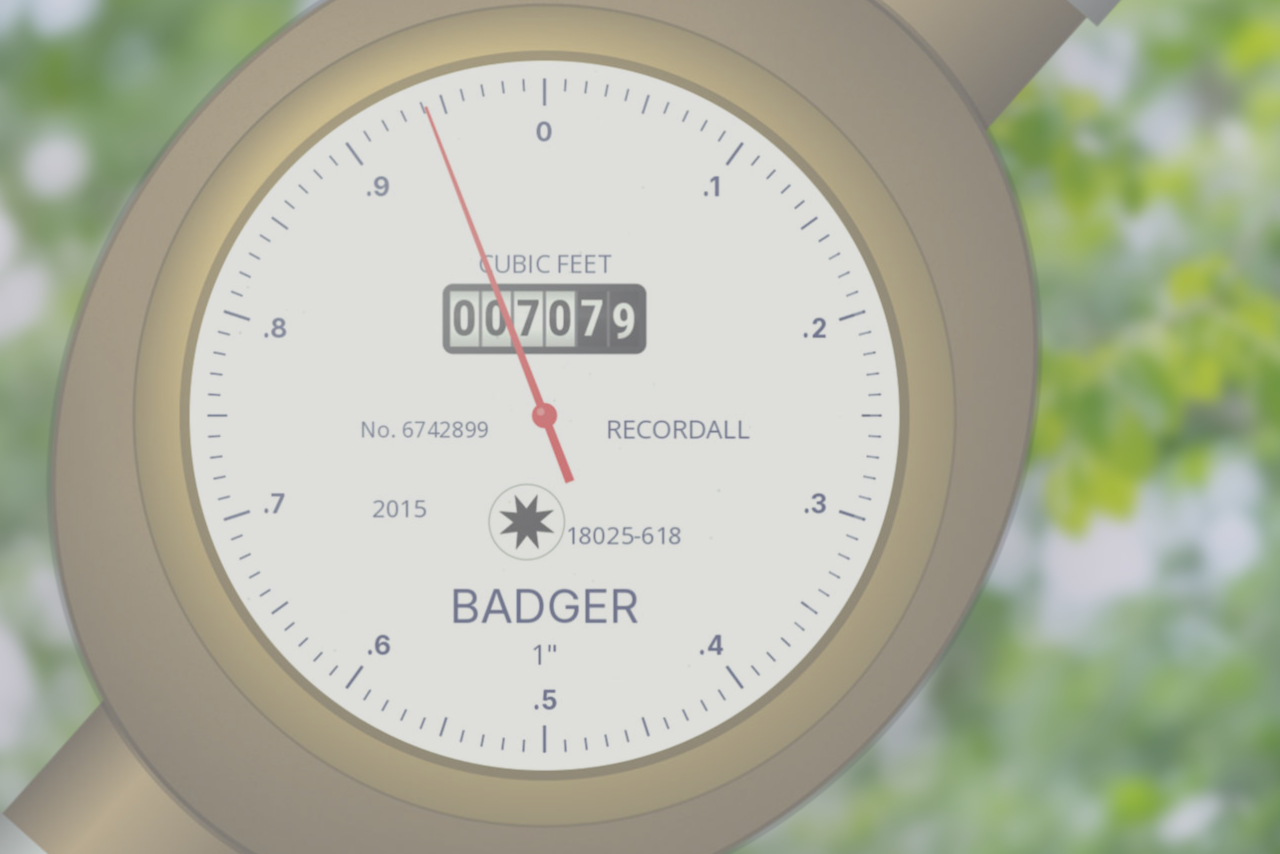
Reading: **7078.94** ft³
